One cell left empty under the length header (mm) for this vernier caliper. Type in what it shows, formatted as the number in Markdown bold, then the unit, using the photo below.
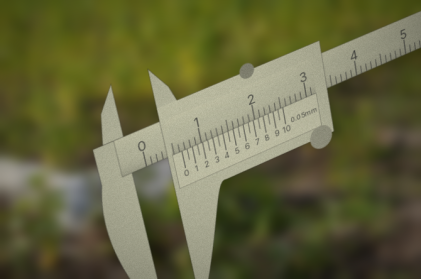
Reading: **6.4** mm
